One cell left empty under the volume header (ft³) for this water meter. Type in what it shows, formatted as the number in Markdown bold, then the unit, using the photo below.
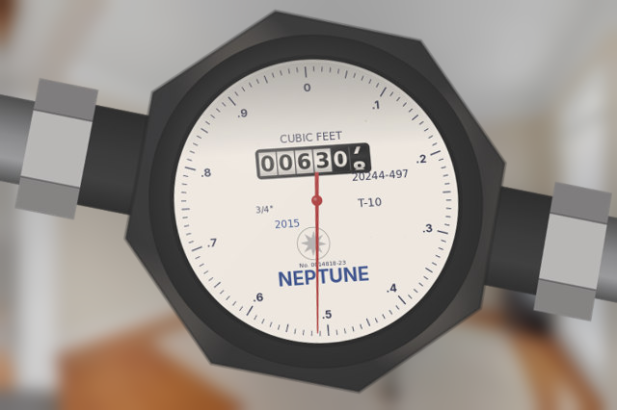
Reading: **6307.51** ft³
